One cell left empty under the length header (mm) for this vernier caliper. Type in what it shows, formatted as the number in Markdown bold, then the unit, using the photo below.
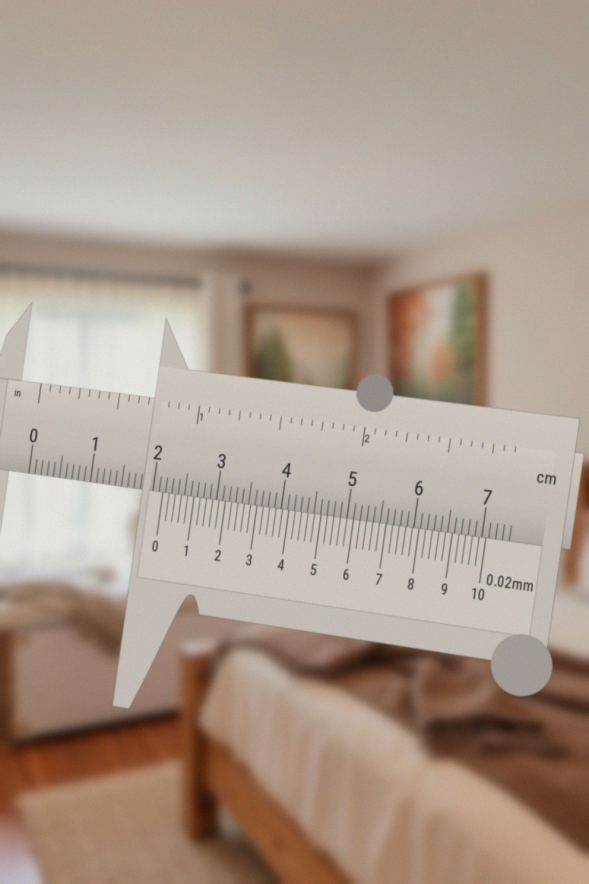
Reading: **21.6** mm
